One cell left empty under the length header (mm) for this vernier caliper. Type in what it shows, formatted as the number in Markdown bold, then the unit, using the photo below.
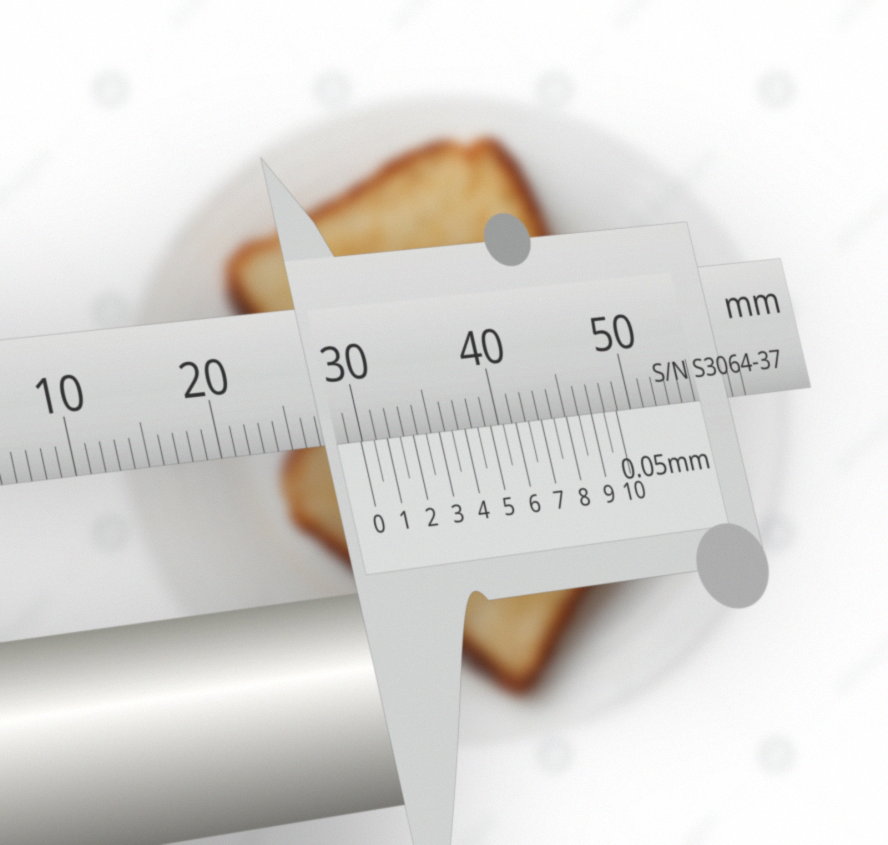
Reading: **29.9** mm
